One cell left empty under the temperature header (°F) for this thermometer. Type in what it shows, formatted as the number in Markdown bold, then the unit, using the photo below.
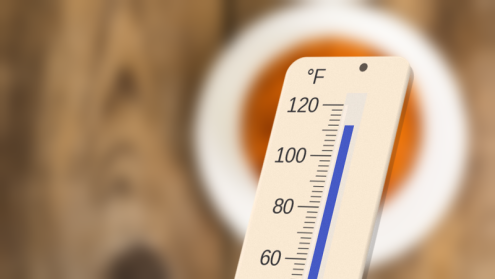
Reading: **112** °F
